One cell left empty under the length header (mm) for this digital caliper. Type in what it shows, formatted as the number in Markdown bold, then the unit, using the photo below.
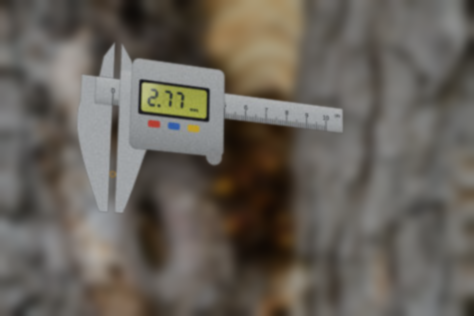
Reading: **2.77** mm
